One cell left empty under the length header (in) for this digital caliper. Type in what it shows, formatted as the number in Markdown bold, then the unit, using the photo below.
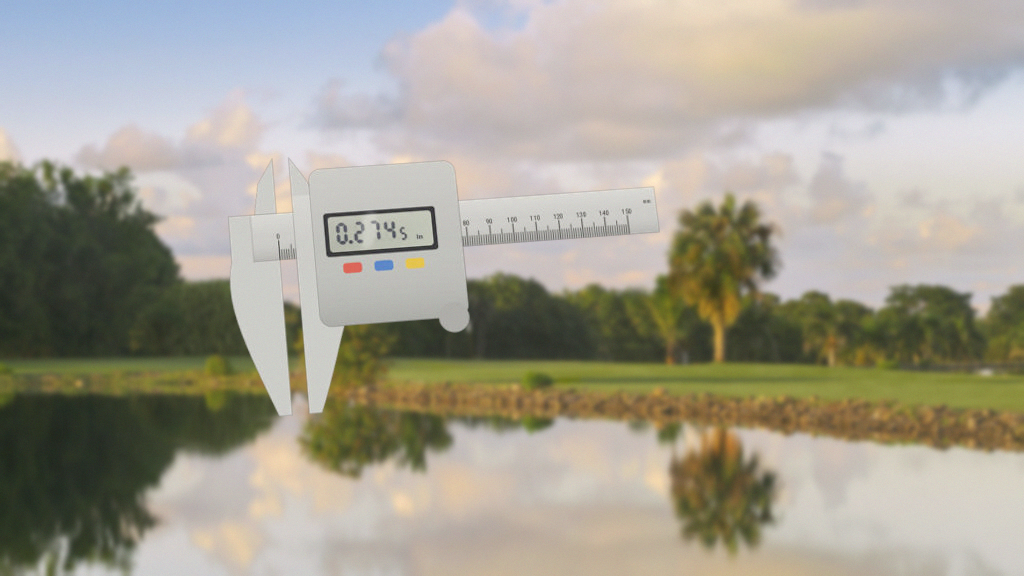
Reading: **0.2745** in
